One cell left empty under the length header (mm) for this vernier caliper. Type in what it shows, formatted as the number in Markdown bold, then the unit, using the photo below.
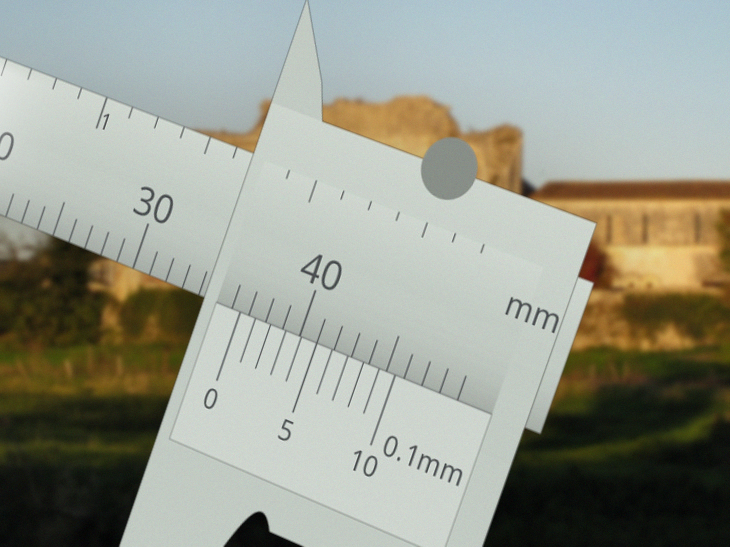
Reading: **36.5** mm
